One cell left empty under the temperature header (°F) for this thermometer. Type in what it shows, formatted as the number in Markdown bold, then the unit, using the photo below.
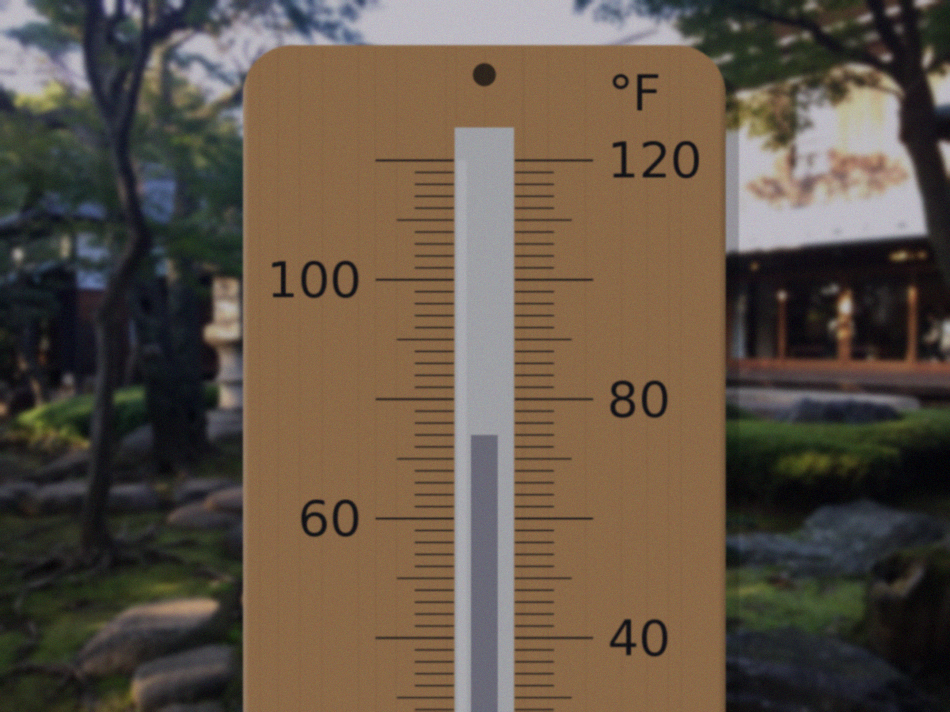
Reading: **74** °F
